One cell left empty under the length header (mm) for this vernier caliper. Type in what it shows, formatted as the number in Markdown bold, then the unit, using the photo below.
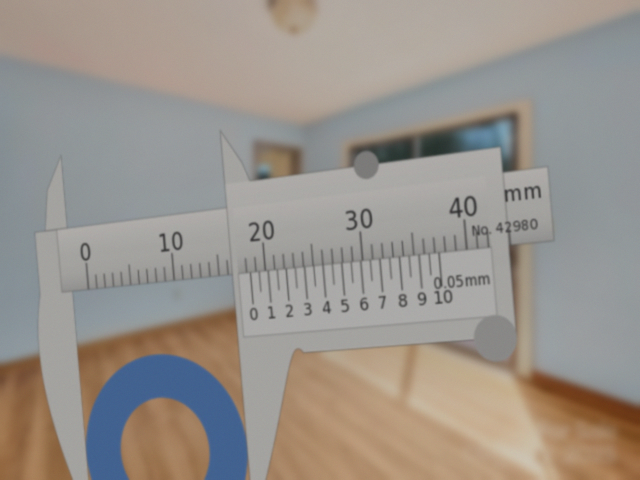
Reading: **18.4** mm
